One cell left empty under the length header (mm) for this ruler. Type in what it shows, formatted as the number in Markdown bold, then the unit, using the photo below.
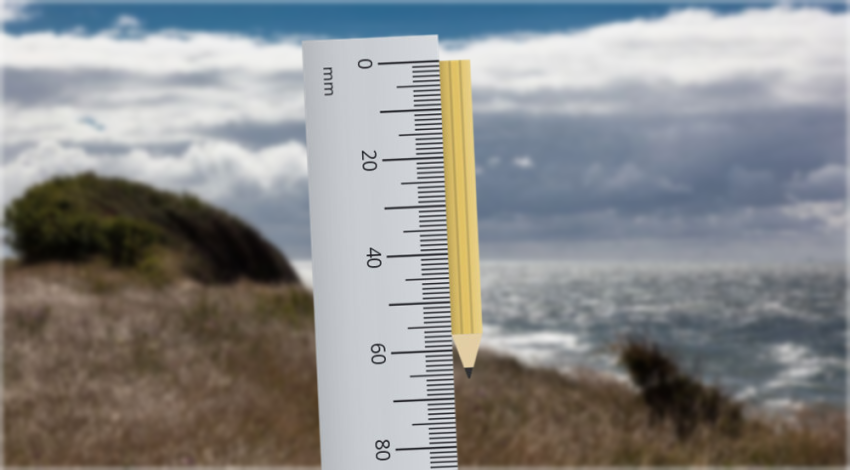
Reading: **66** mm
